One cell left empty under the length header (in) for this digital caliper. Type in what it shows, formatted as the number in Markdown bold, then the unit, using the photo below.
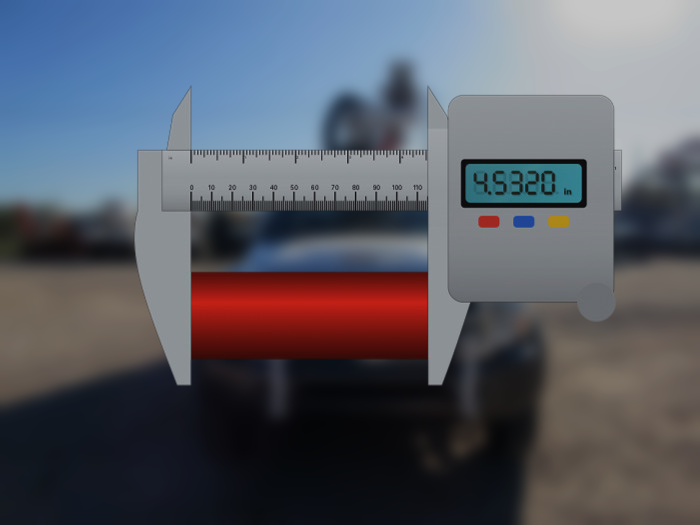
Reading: **4.5320** in
